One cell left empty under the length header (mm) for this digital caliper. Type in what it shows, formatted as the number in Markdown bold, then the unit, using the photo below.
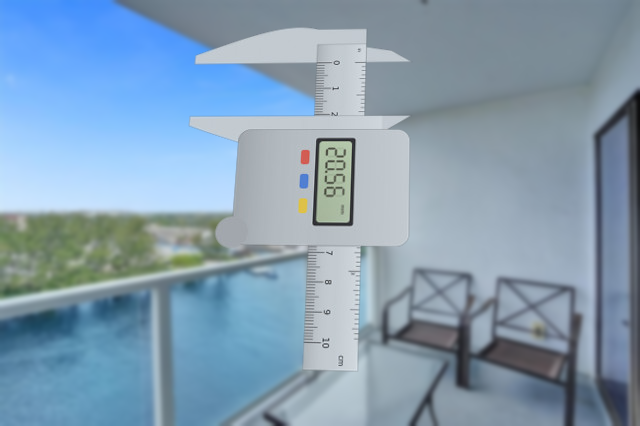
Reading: **20.56** mm
